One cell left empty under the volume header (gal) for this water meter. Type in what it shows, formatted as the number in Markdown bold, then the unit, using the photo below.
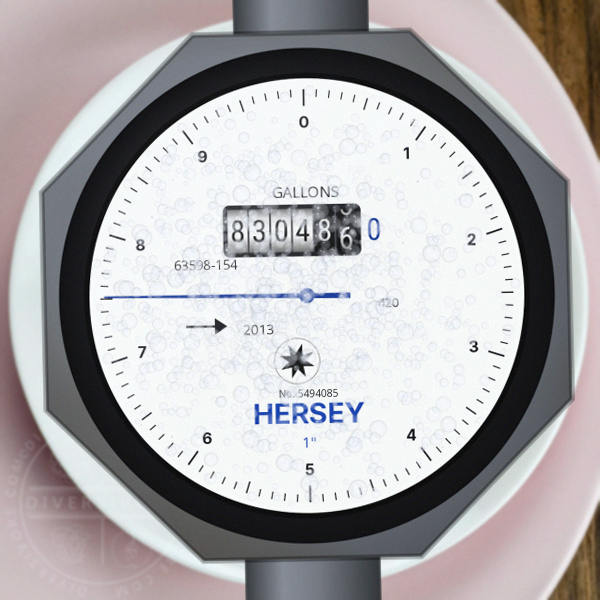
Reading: **8304857.5** gal
